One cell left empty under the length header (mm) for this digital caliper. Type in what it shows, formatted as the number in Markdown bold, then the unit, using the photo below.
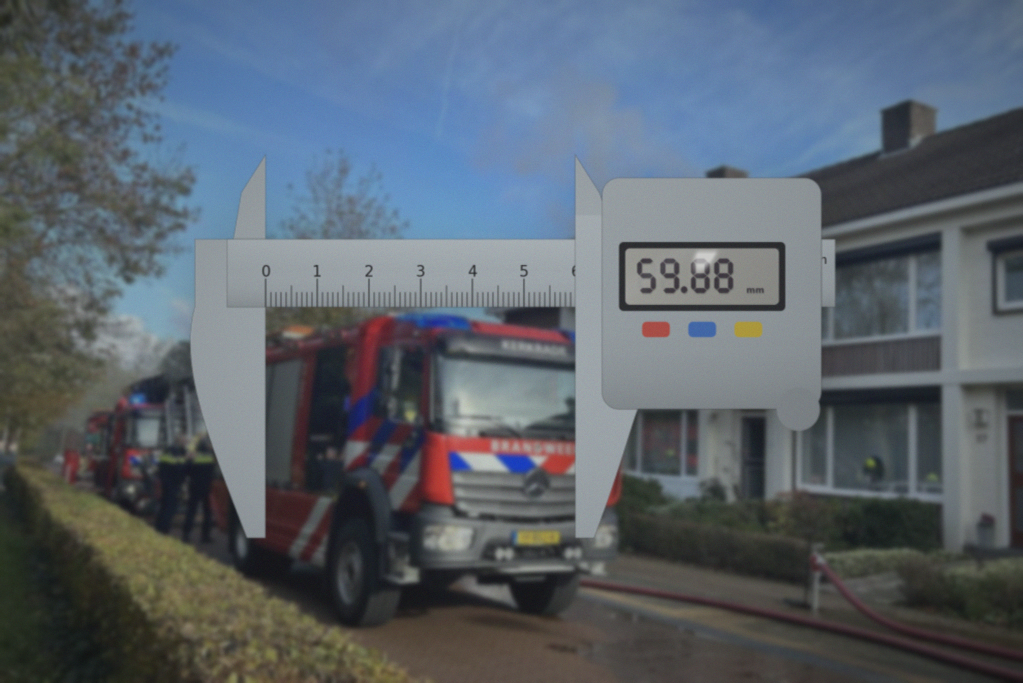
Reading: **59.88** mm
